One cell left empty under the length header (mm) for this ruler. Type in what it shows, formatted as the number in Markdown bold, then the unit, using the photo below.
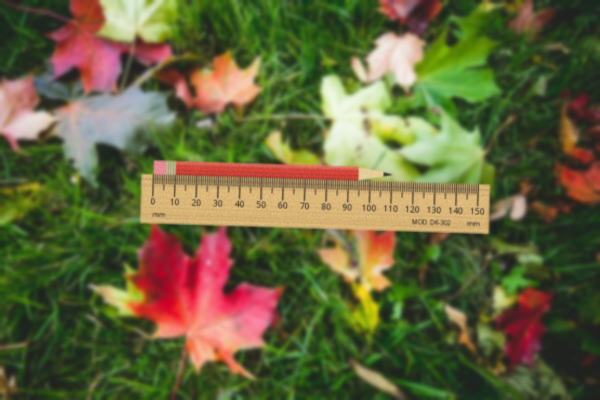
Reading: **110** mm
